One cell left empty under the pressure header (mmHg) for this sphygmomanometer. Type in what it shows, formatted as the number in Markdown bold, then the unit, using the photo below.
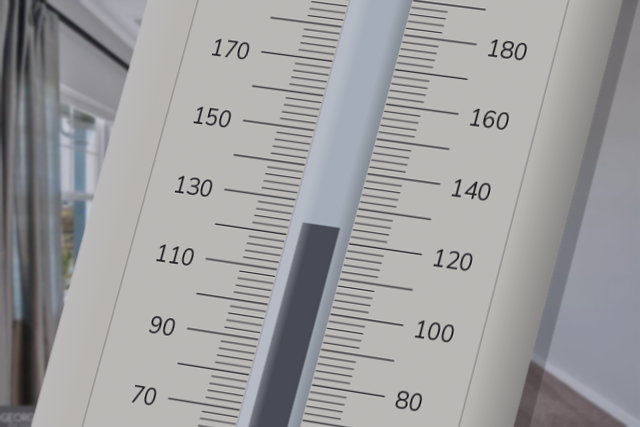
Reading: **124** mmHg
